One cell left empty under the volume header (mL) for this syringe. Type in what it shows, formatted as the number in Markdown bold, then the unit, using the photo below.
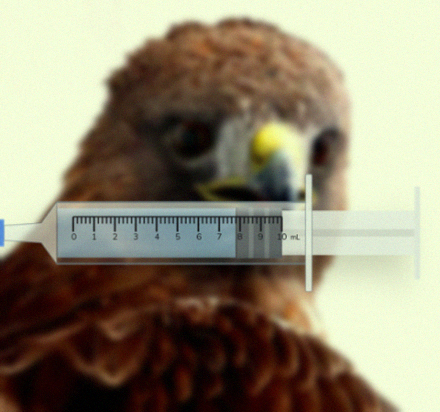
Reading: **7.8** mL
